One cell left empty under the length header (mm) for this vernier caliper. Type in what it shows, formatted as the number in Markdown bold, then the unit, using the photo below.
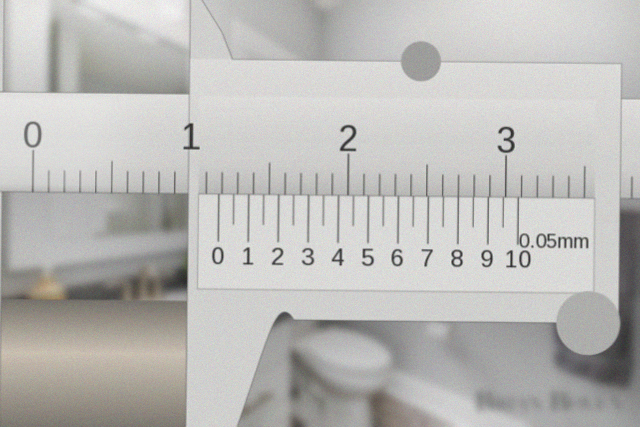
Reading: **11.8** mm
